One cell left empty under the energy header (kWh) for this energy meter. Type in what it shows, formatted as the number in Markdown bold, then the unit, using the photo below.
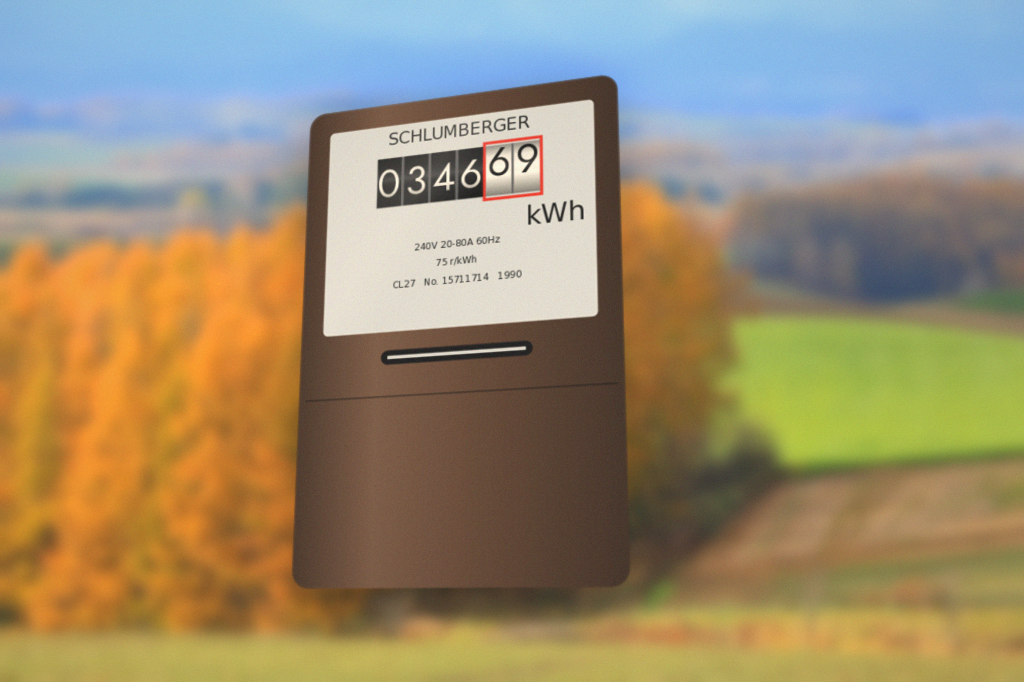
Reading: **346.69** kWh
